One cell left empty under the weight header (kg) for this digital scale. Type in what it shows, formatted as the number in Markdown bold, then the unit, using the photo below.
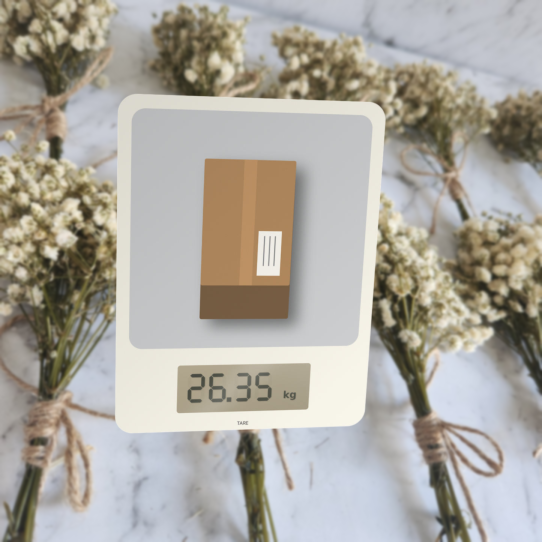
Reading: **26.35** kg
